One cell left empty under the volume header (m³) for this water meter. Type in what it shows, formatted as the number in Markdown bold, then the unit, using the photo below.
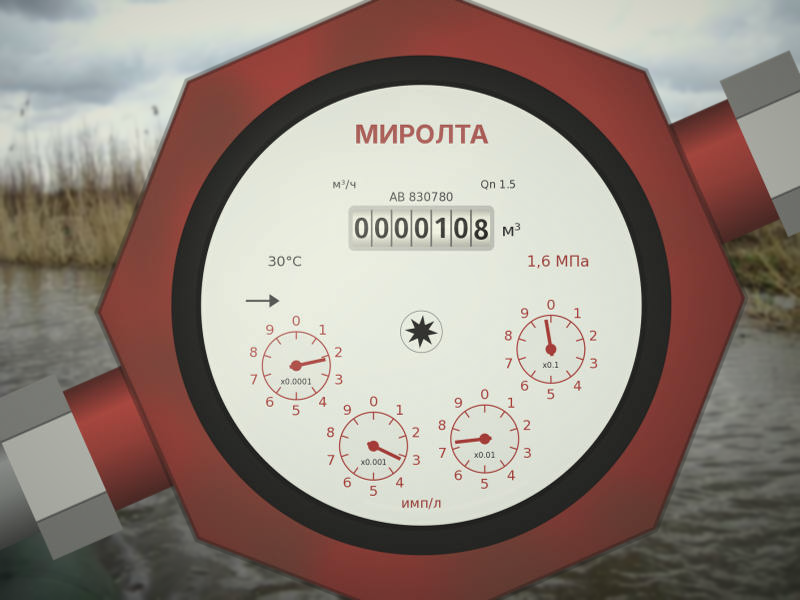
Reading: **107.9732** m³
